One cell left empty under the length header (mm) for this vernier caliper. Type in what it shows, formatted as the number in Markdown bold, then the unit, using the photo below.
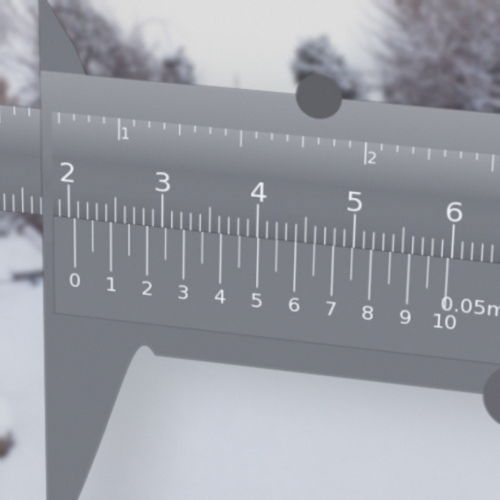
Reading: **20.6** mm
